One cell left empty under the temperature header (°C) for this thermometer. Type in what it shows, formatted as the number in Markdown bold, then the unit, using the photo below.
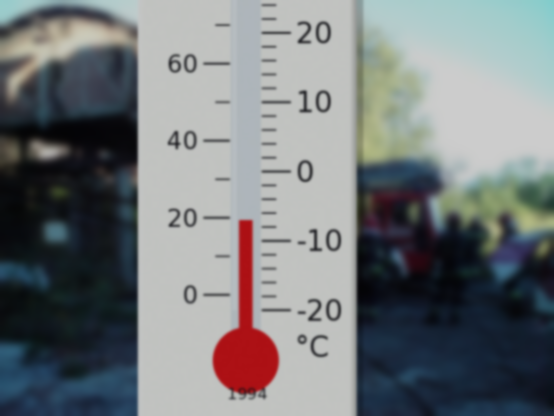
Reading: **-7** °C
